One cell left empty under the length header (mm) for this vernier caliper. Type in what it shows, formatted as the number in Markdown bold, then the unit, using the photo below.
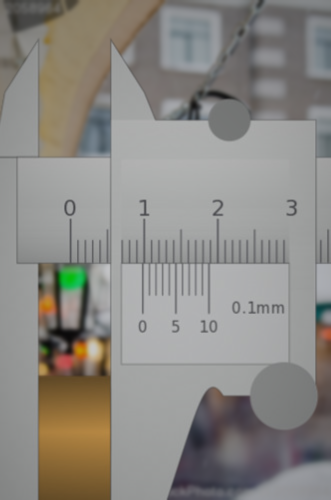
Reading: **9.8** mm
